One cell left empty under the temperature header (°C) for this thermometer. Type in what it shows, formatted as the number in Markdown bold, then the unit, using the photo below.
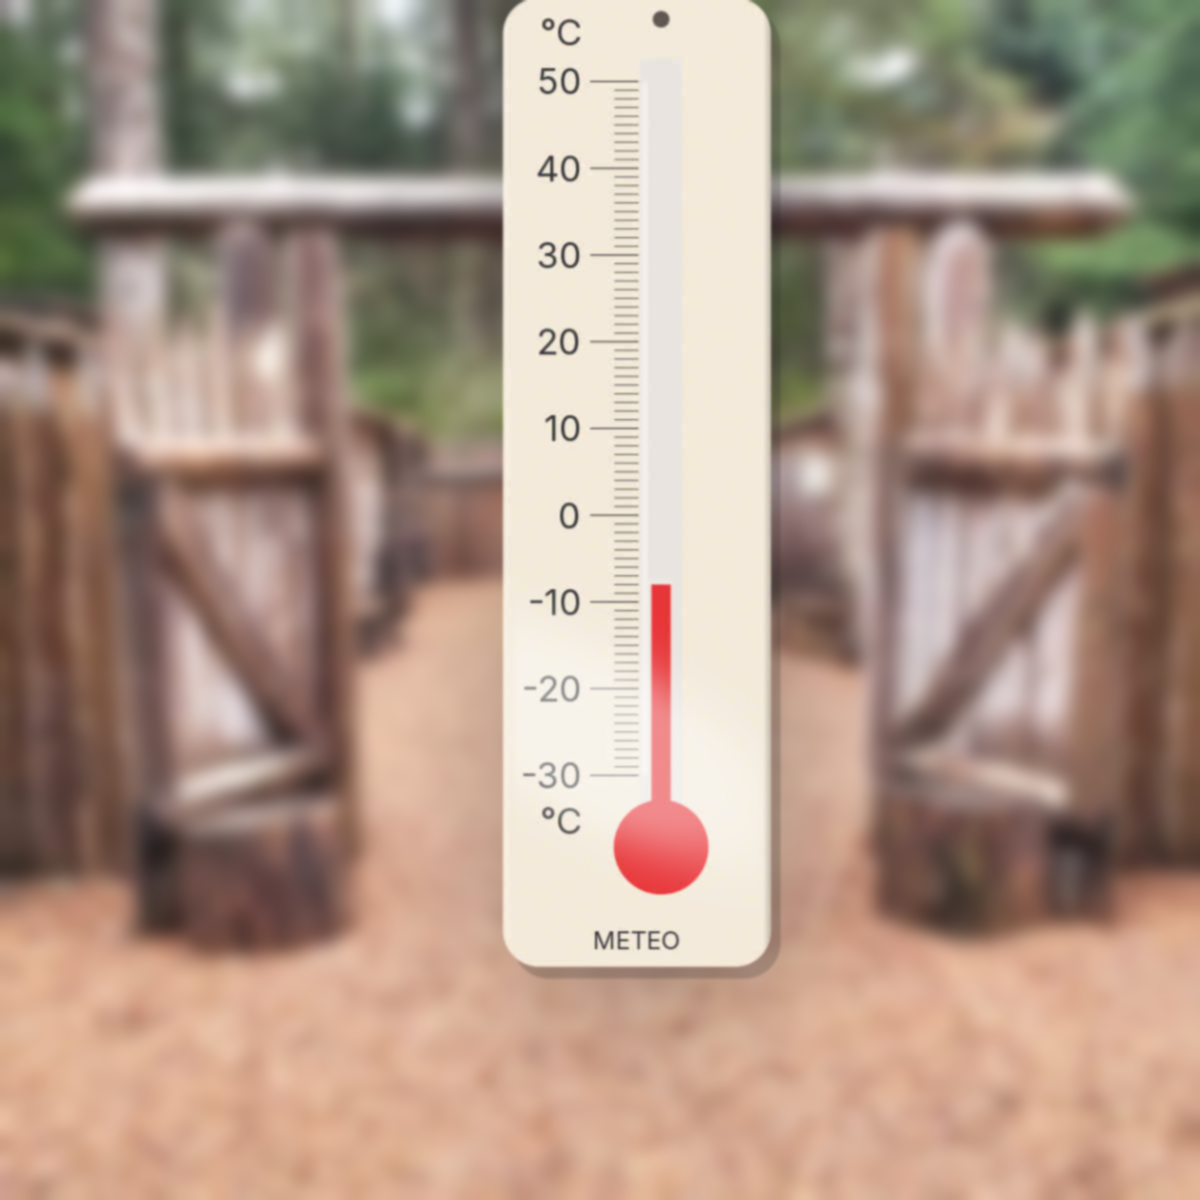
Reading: **-8** °C
